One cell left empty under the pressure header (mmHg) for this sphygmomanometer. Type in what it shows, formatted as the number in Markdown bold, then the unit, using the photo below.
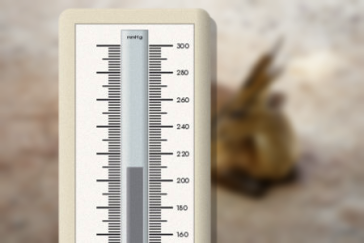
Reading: **210** mmHg
